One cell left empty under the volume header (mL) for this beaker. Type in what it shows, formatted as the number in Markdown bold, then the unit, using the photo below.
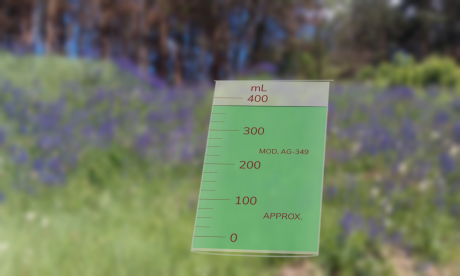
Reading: **375** mL
